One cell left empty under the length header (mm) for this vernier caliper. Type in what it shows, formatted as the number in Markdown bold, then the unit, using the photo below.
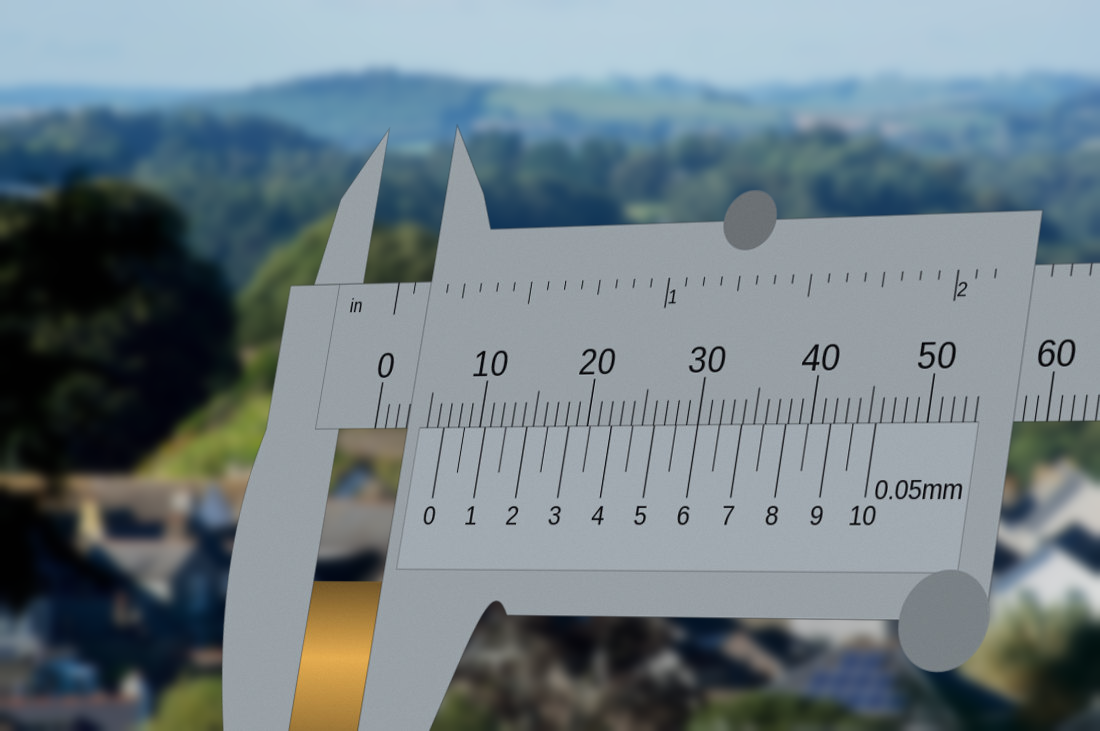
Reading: **6.6** mm
